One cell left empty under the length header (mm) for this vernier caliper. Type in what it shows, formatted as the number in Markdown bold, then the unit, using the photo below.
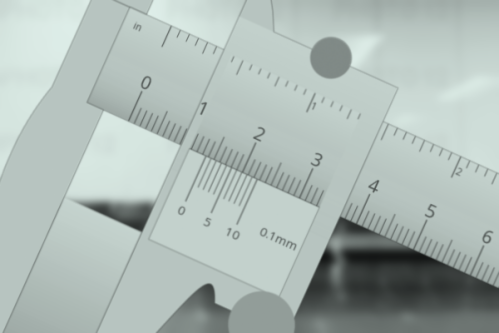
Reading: **13.6** mm
